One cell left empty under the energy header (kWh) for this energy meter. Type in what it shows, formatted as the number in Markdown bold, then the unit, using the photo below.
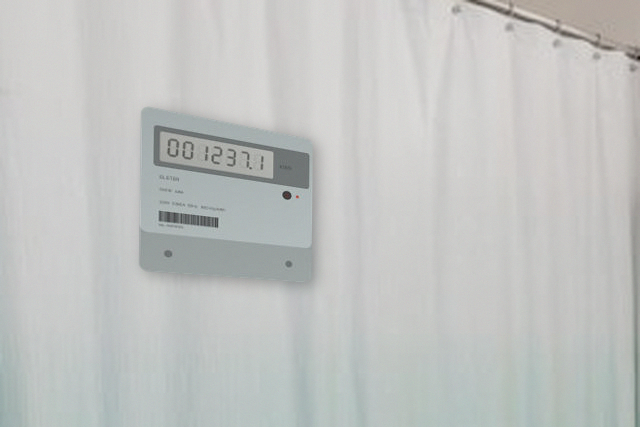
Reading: **1237.1** kWh
